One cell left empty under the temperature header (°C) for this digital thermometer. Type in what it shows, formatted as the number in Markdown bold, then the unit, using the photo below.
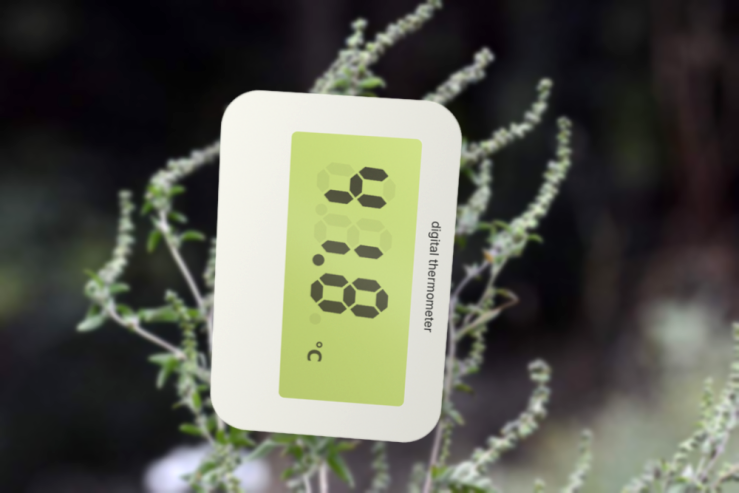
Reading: **41.8** °C
